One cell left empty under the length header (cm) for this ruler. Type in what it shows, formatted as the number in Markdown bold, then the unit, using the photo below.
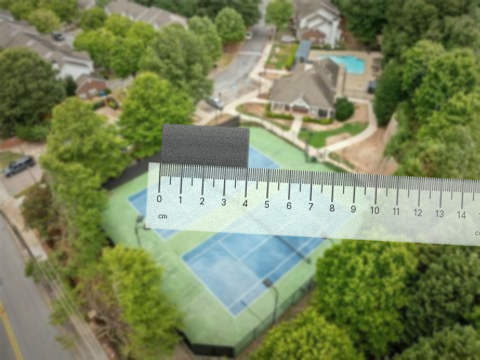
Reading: **4** cm
